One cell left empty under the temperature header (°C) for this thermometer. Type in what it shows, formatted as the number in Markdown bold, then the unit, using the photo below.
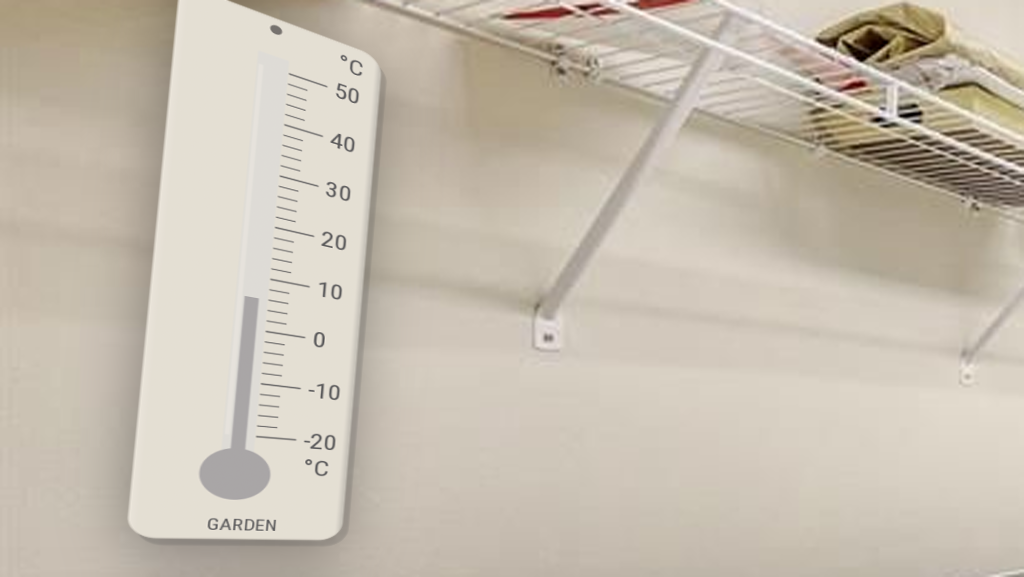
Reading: **6** °C
